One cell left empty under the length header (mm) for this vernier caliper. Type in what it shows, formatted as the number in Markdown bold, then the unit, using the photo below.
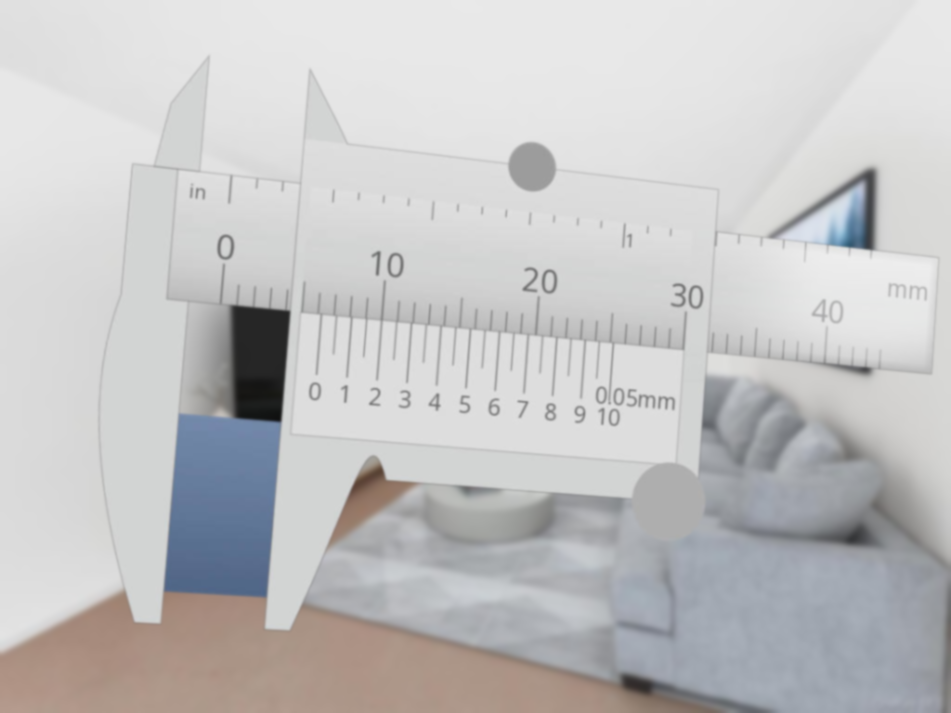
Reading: **6.2** mm
